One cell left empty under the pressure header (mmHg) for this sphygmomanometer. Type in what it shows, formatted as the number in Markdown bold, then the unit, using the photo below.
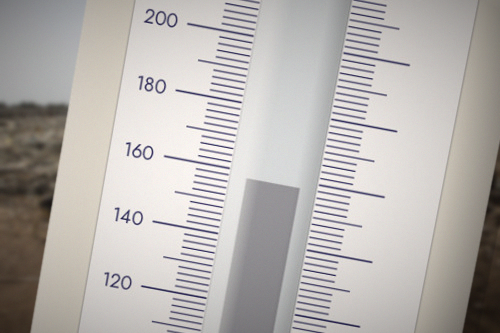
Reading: **158** mmHg
